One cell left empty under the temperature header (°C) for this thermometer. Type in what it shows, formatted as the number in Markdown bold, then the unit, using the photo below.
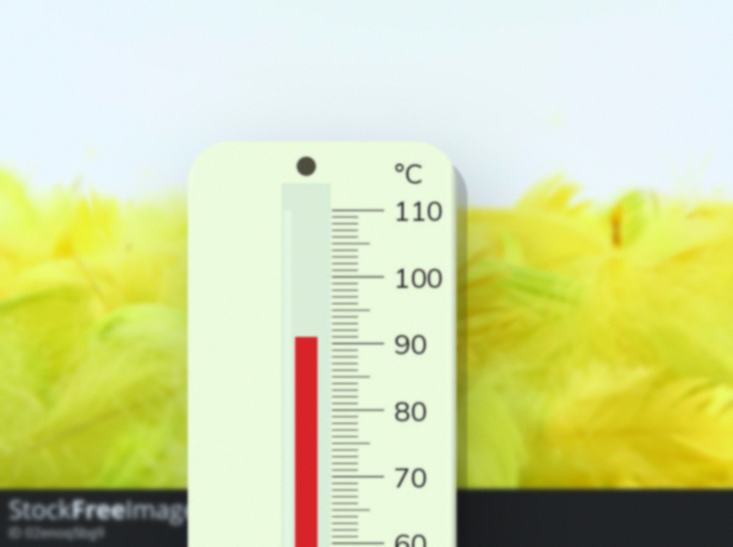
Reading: **91** °C
